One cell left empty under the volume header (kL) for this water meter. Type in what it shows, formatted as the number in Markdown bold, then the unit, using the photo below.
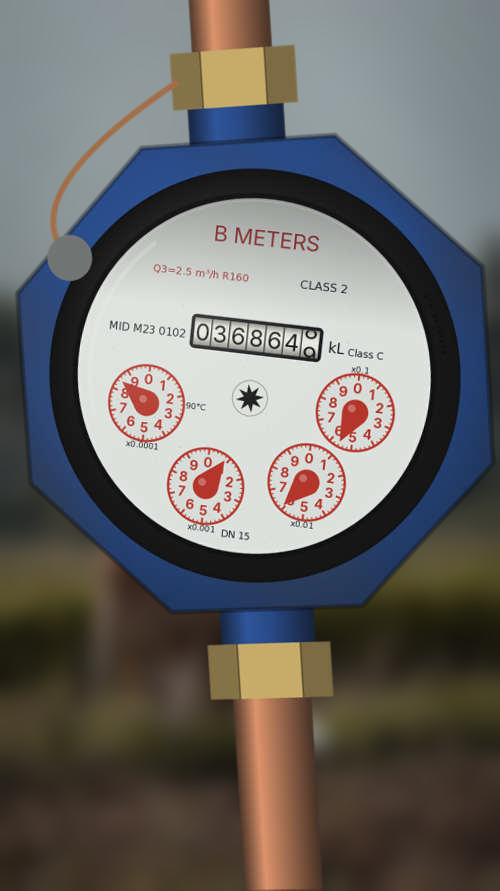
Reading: **368648.5608** kL
